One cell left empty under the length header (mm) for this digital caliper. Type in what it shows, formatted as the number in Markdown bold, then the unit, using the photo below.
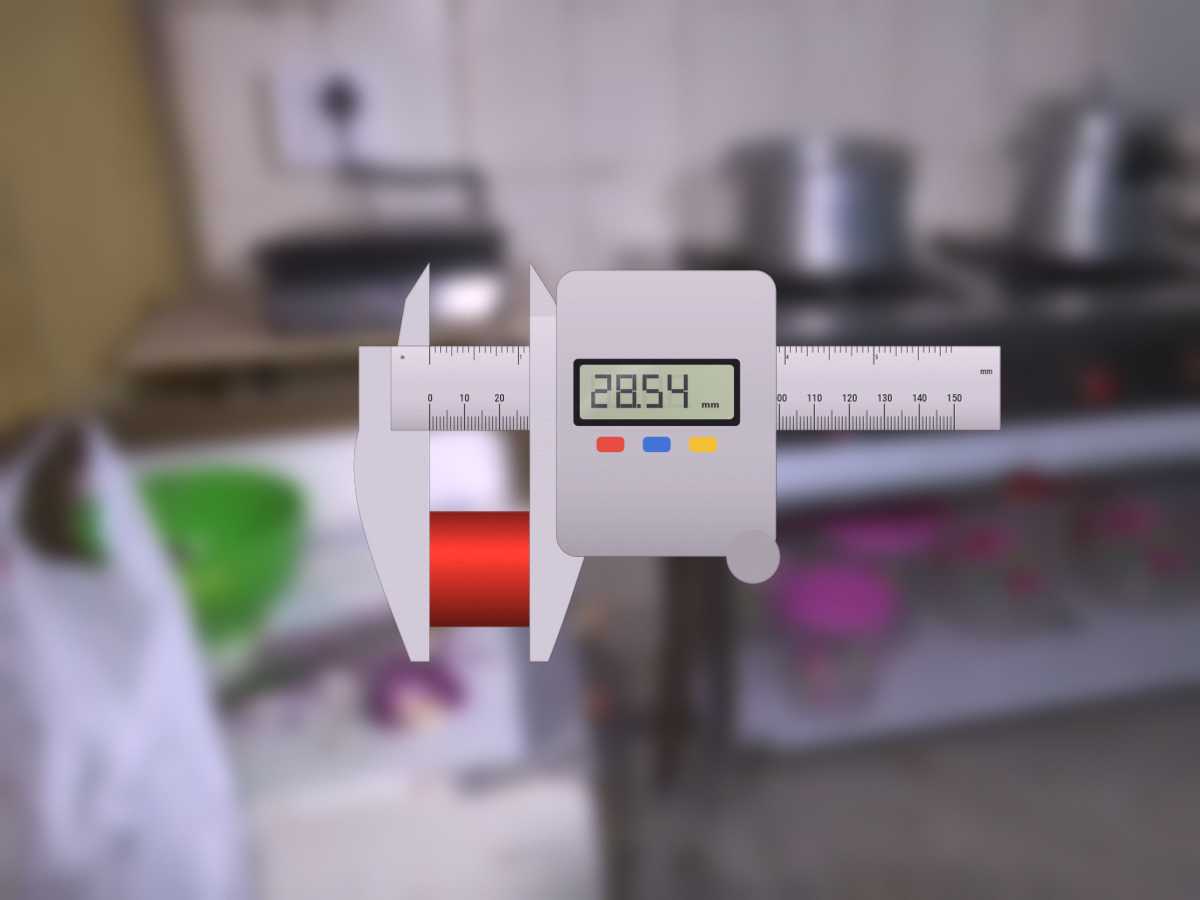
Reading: **28.54** mm
